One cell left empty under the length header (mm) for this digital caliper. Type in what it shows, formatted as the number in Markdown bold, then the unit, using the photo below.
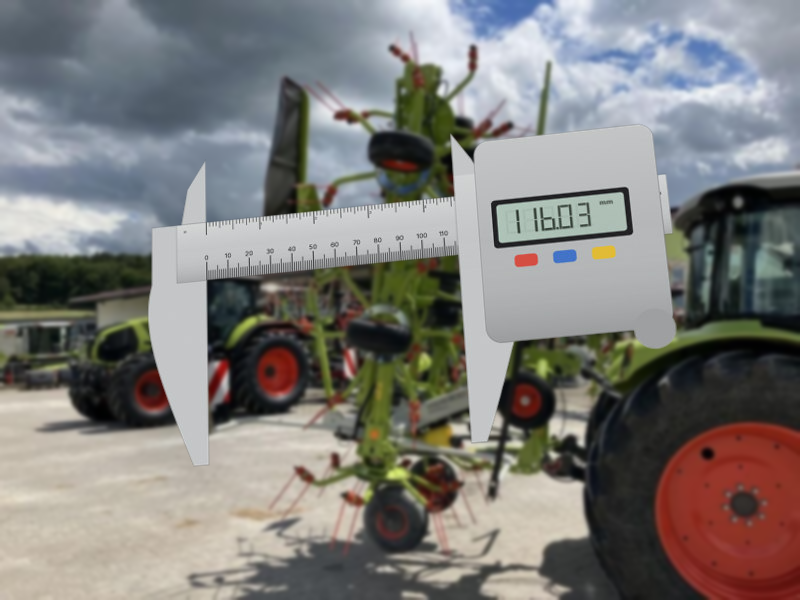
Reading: **116.03** mm
